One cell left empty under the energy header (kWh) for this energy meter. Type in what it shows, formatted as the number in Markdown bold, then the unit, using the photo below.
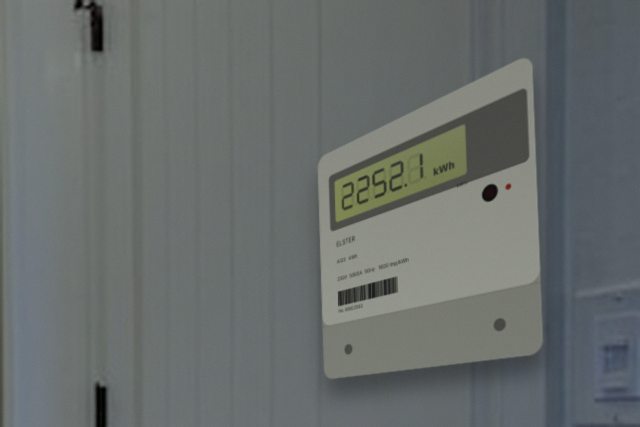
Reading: **2252.1** kWh
